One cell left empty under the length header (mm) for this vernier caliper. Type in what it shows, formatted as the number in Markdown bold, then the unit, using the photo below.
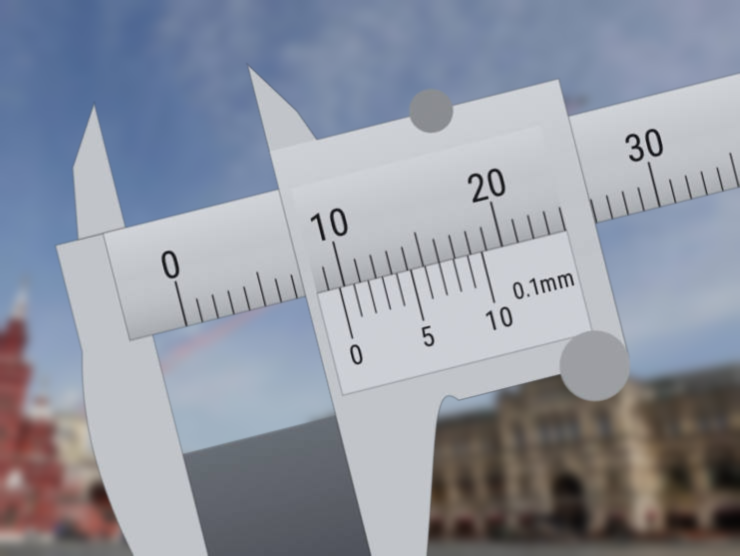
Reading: **9.7** mm
